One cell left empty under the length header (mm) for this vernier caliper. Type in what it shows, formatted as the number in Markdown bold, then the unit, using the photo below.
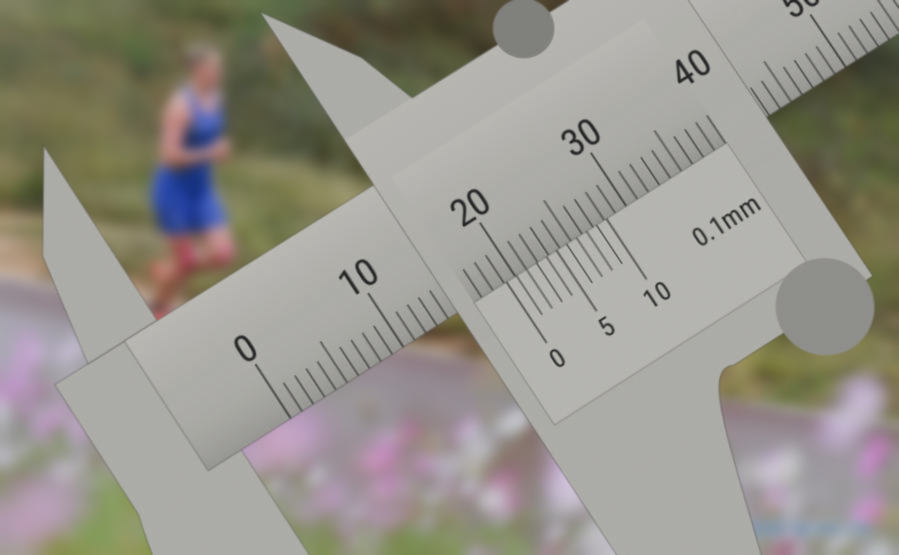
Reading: **19.2** mm
